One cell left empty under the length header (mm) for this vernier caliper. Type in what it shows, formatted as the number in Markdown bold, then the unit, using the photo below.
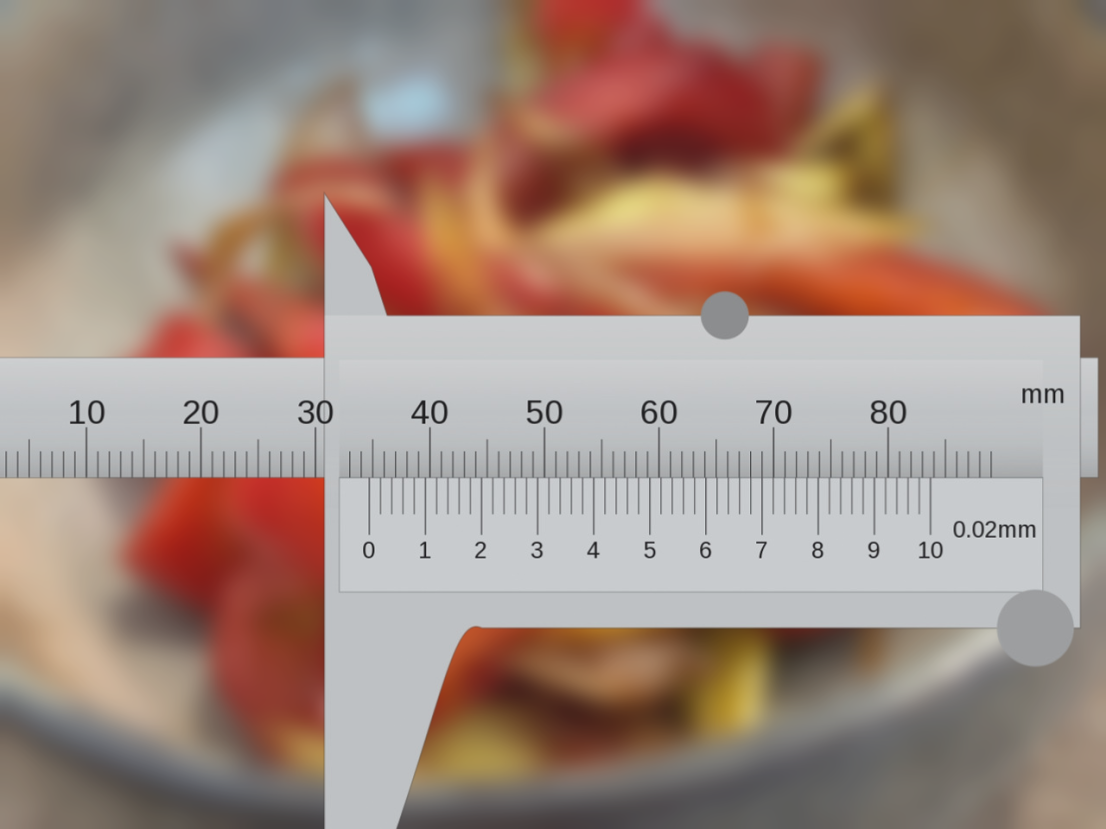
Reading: **34.7** mm
